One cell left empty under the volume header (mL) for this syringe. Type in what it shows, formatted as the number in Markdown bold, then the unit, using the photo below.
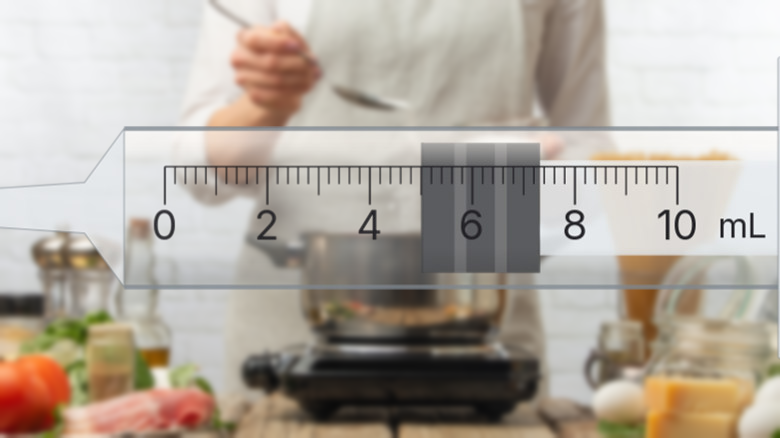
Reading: **5** mL
